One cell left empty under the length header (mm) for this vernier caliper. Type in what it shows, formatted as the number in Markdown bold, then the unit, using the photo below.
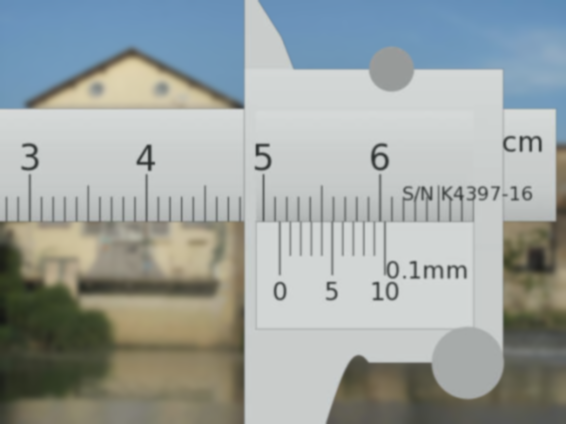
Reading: **51.4** mm
